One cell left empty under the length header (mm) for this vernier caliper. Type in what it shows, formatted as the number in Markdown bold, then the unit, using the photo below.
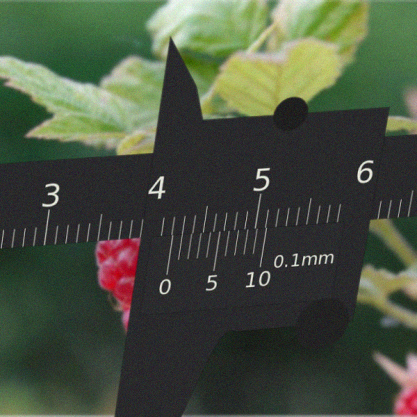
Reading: **42.1** mm
